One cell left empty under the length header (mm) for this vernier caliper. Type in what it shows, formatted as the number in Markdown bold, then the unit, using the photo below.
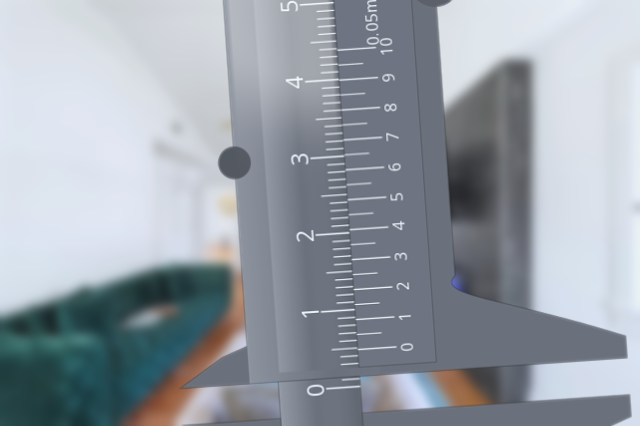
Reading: **4.8** mm
